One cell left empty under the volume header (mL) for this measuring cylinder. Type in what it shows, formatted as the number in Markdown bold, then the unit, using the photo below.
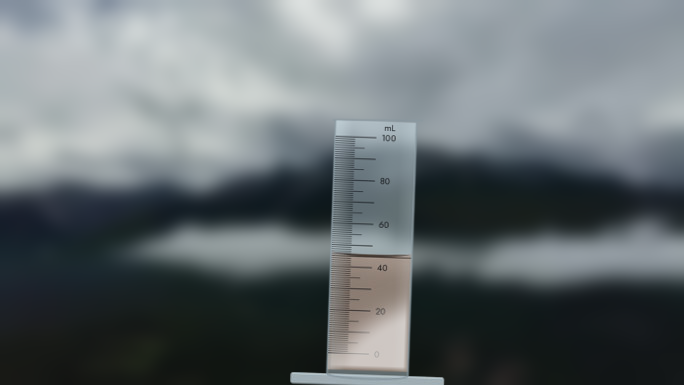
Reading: **45** mL
